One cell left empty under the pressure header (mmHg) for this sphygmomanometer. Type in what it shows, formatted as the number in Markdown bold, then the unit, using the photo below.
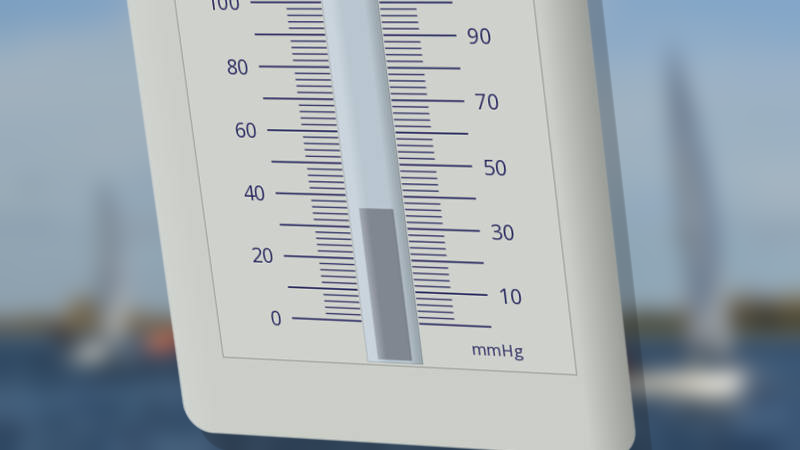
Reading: **36** mmHg
